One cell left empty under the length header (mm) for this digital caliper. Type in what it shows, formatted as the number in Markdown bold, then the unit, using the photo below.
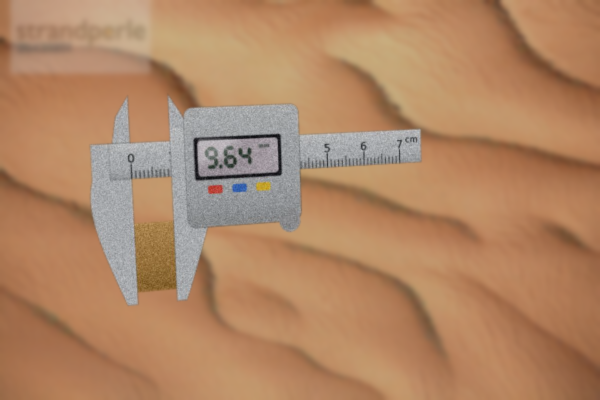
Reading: **9.64** mm
